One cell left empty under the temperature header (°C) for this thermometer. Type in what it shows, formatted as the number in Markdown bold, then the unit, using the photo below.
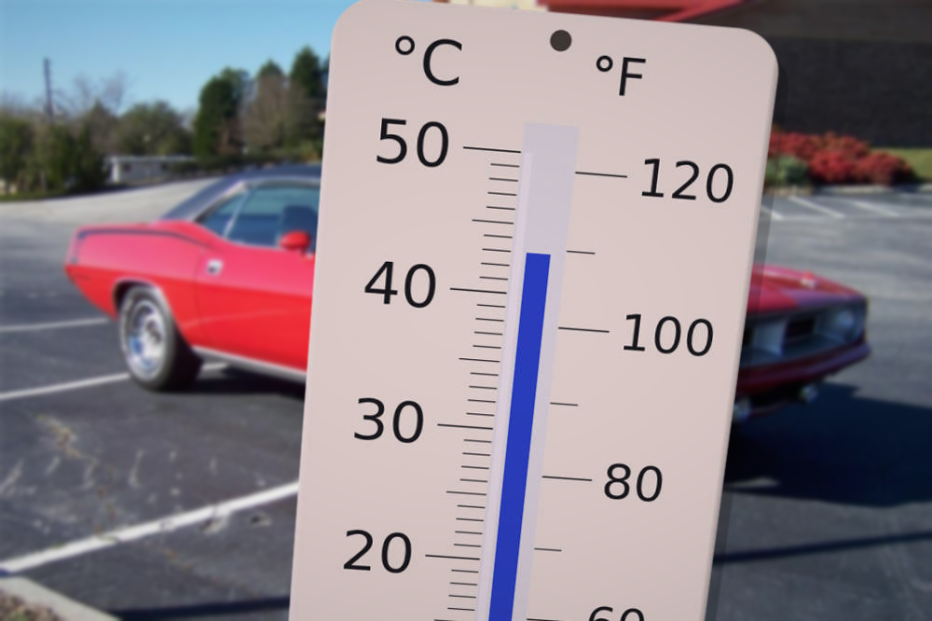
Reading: **43** °C
